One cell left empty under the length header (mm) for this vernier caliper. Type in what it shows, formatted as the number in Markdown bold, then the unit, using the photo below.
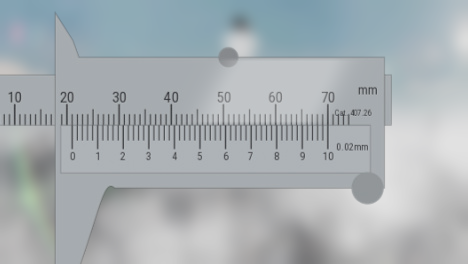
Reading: **21.0** mm
